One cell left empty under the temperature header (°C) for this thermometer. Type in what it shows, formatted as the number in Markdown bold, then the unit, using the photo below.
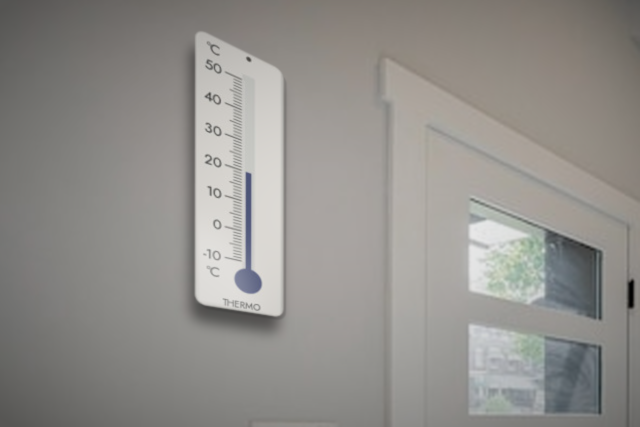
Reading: **20** °C
